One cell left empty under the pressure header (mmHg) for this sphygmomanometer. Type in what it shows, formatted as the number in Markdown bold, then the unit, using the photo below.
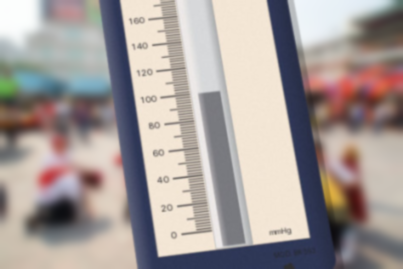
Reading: **100** mmHg
